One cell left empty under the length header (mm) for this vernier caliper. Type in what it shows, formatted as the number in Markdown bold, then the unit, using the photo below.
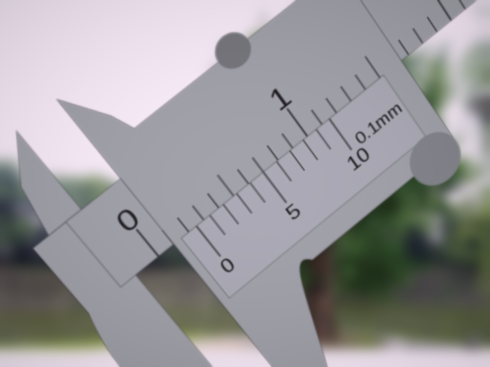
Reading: **2.5** mm
